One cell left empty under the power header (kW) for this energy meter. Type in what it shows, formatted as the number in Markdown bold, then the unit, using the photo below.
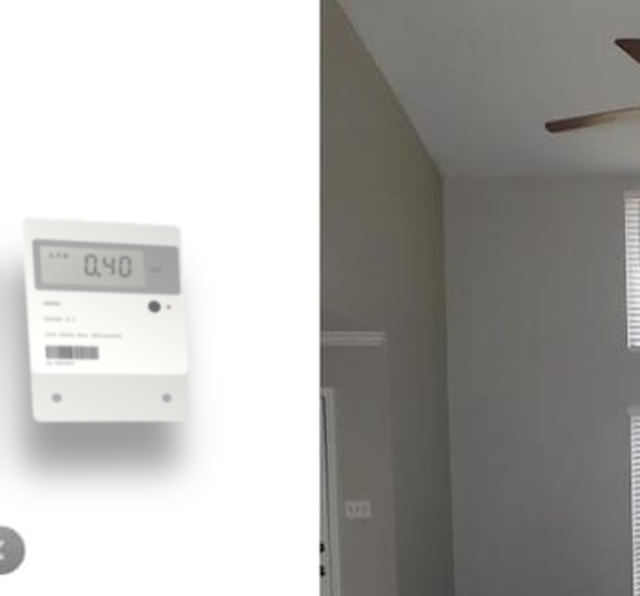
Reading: **0.40** kW
